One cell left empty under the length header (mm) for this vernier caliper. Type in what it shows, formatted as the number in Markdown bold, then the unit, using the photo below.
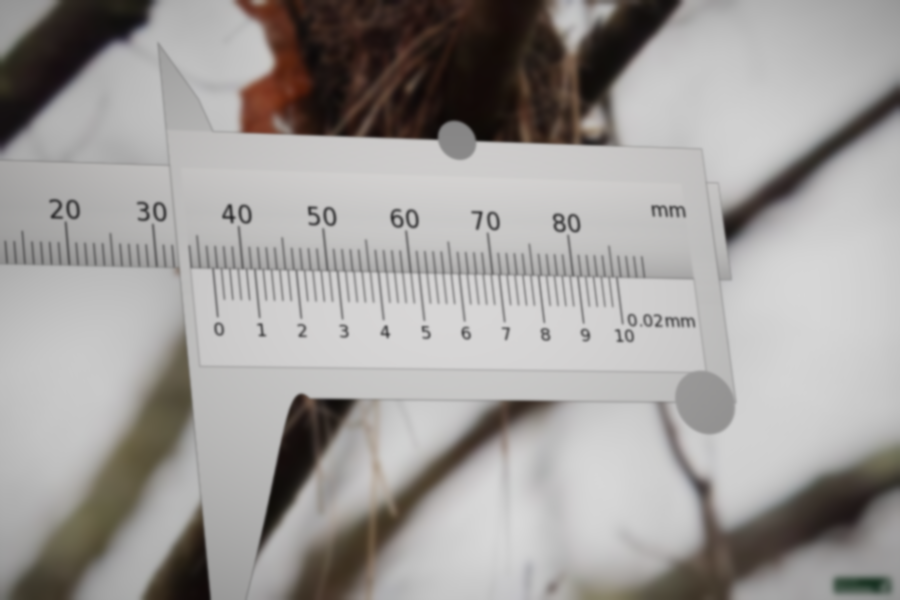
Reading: **36.5** mm
